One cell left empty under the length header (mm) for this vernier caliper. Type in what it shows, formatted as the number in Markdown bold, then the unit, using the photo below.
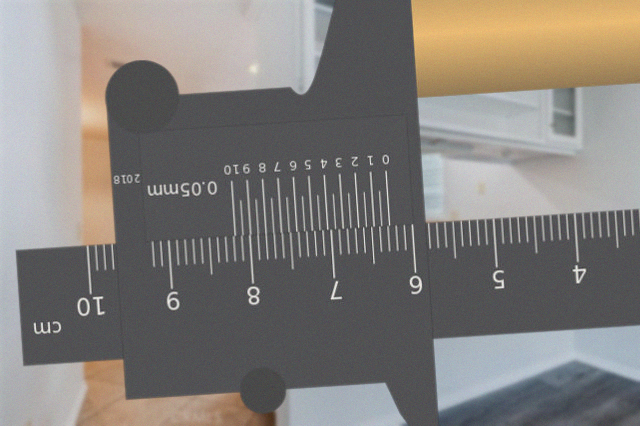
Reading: **62.8** mm
